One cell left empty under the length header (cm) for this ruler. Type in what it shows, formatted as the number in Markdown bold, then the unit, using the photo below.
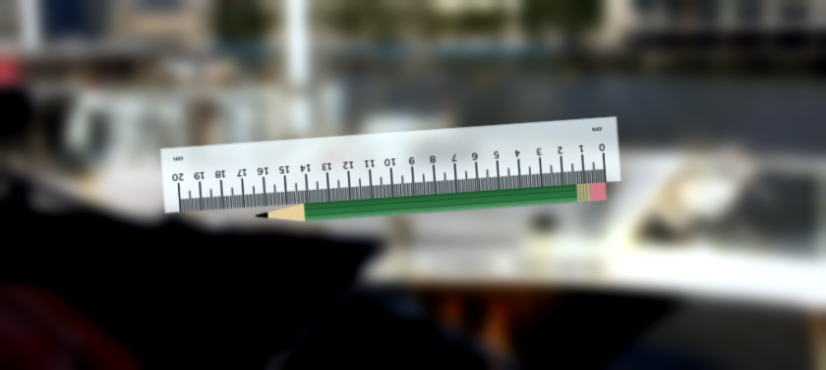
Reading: **16.5** cm
